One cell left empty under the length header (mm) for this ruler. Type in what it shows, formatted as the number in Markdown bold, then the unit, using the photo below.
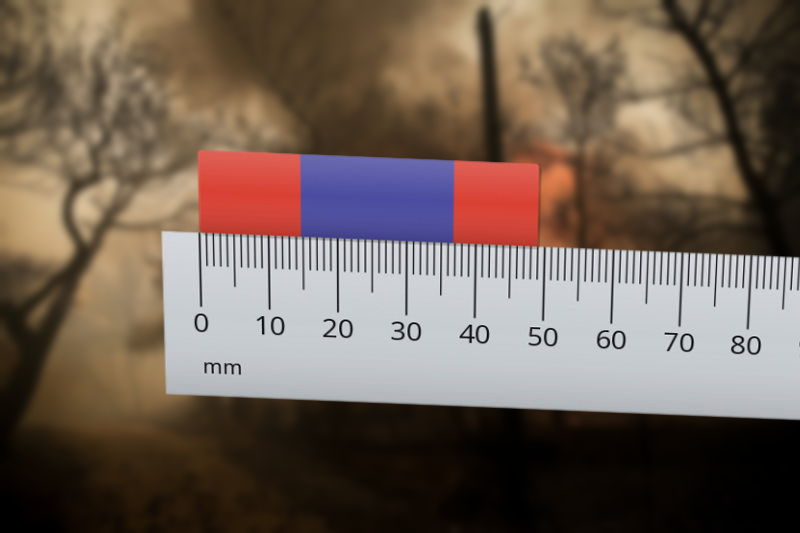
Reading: **49** mm
